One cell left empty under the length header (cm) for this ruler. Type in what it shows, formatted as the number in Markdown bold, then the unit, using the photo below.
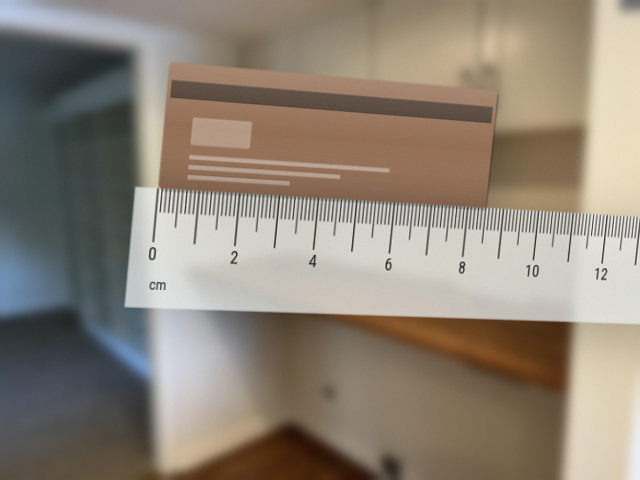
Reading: **8.5** cm
